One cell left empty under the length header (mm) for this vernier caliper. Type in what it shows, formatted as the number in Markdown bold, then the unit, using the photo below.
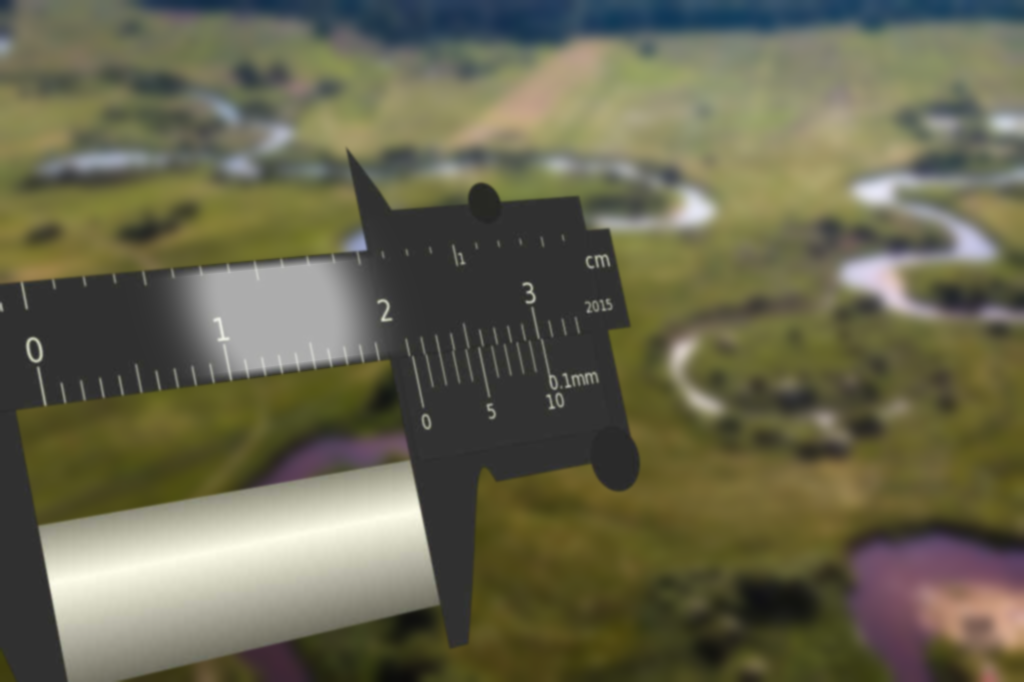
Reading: **21.2** mm
